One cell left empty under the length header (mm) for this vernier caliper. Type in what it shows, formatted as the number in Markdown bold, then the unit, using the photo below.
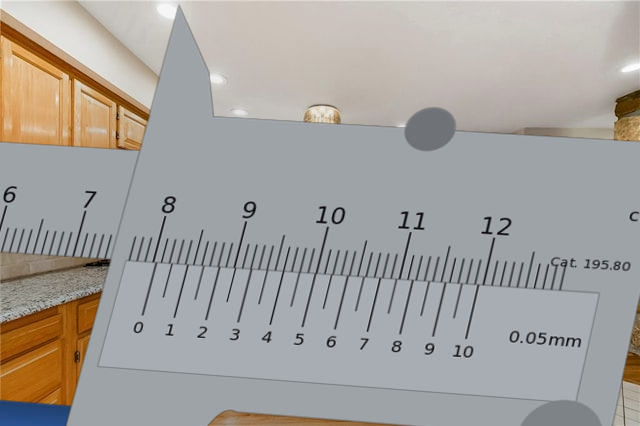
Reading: **80.4** mm
